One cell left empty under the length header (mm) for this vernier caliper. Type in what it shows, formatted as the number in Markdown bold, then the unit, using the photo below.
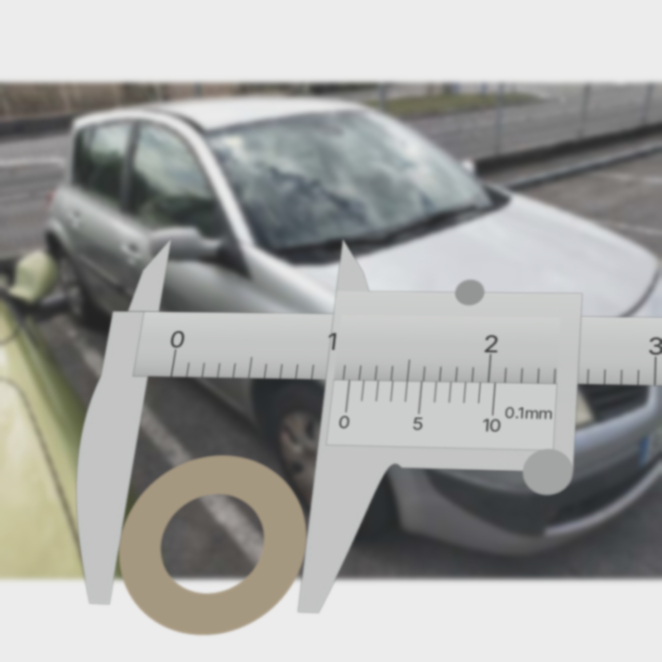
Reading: **11.4** mm
